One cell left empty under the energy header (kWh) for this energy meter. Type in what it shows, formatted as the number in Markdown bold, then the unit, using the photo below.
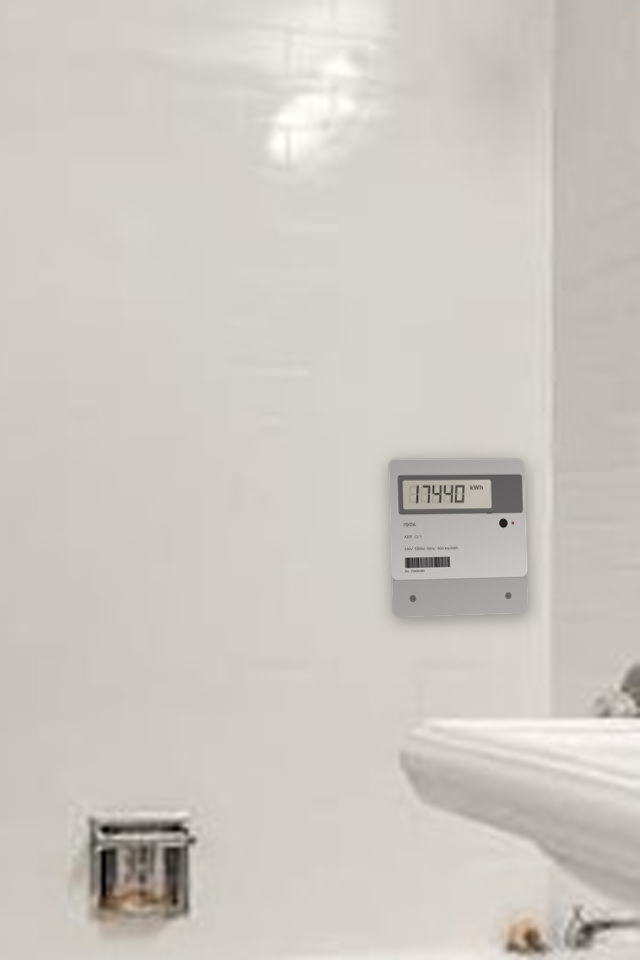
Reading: **17440** kWh
